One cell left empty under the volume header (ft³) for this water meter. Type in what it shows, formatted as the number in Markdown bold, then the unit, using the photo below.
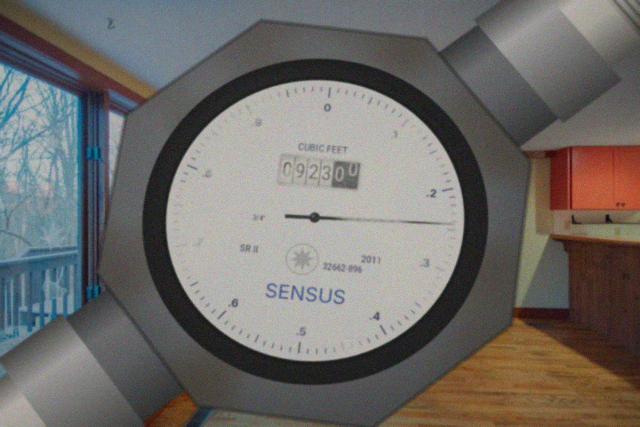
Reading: **92300.24** ft³
